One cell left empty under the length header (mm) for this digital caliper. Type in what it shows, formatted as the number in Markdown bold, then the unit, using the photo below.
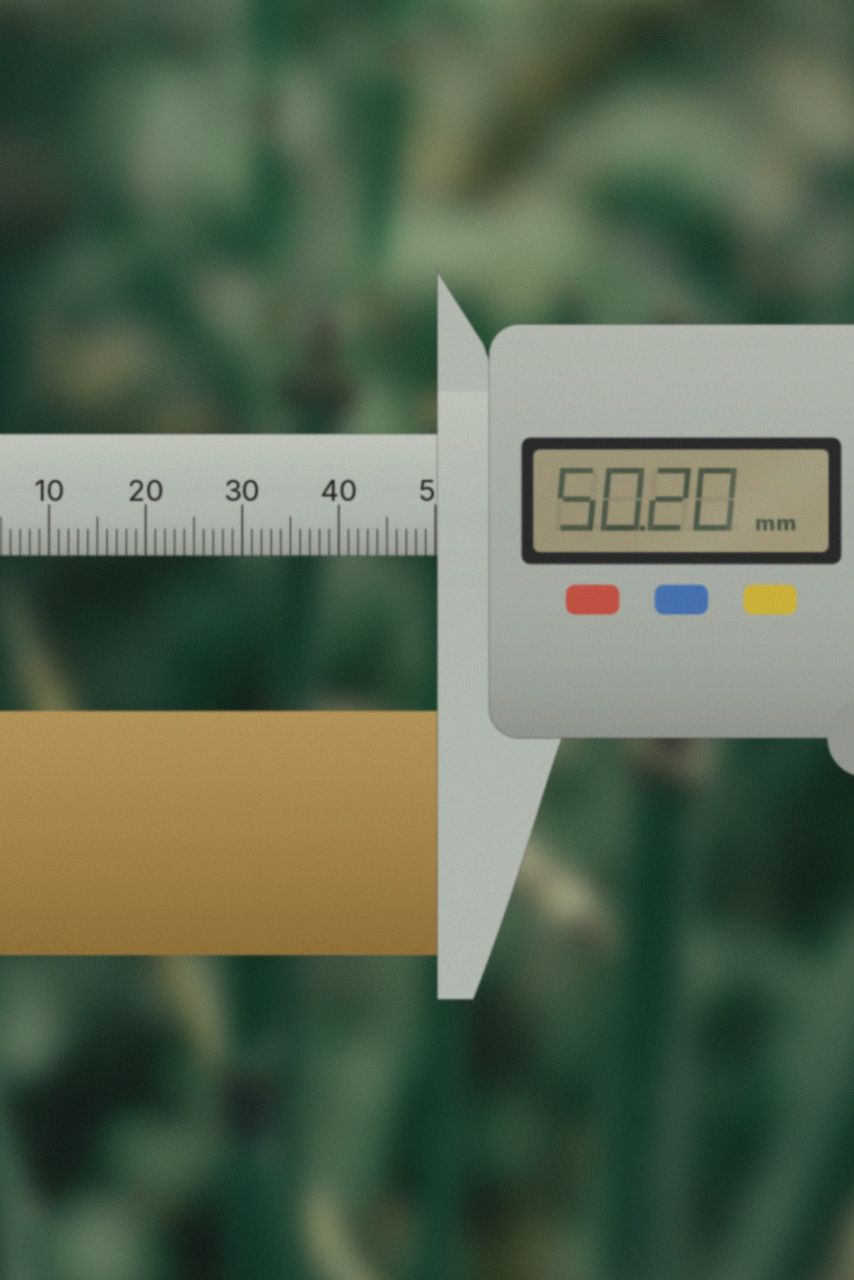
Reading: **50.20** mm
